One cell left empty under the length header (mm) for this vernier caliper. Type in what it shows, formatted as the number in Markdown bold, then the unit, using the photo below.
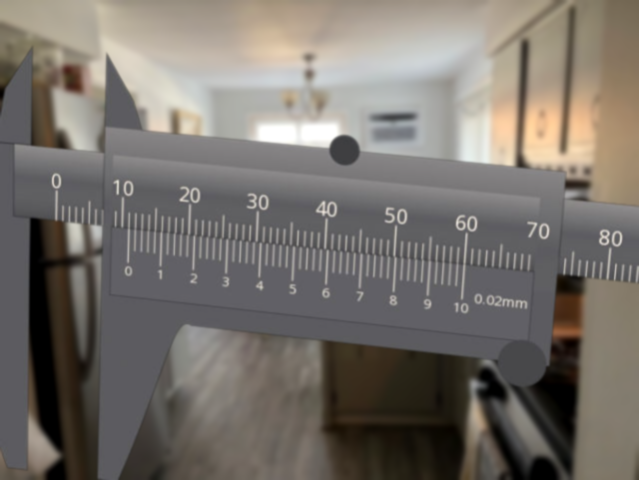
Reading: **11.0** mm
